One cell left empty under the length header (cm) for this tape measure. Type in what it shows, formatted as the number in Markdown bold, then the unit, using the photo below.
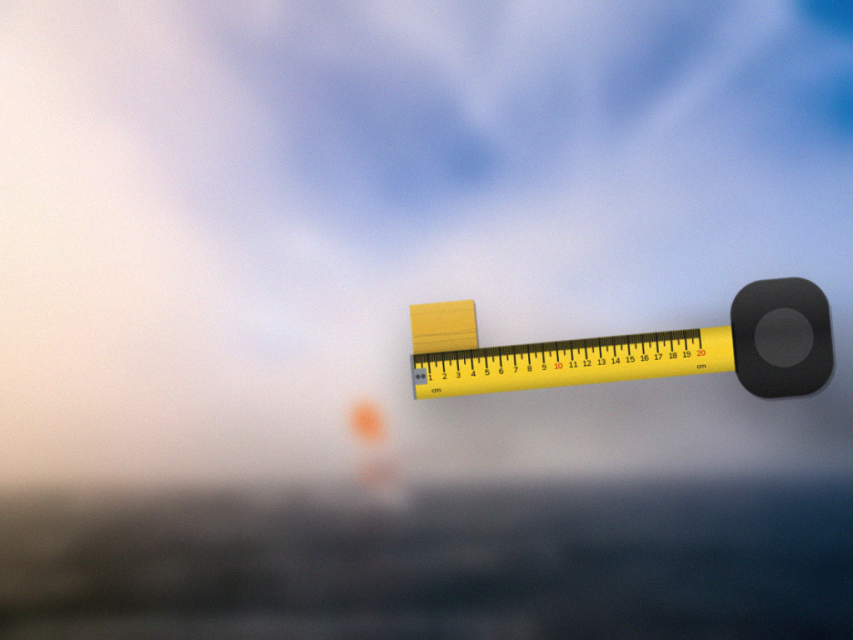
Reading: **4.5** cm
